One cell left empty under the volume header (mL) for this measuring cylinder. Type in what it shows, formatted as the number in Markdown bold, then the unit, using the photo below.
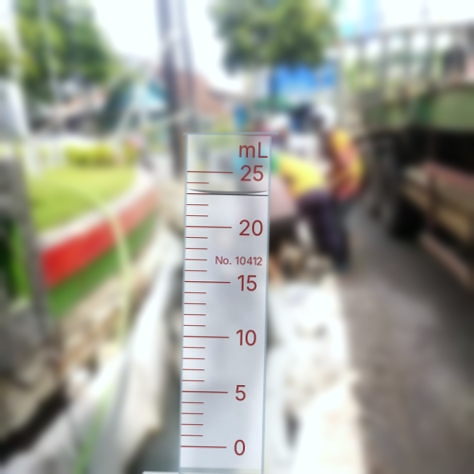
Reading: **23** mL
